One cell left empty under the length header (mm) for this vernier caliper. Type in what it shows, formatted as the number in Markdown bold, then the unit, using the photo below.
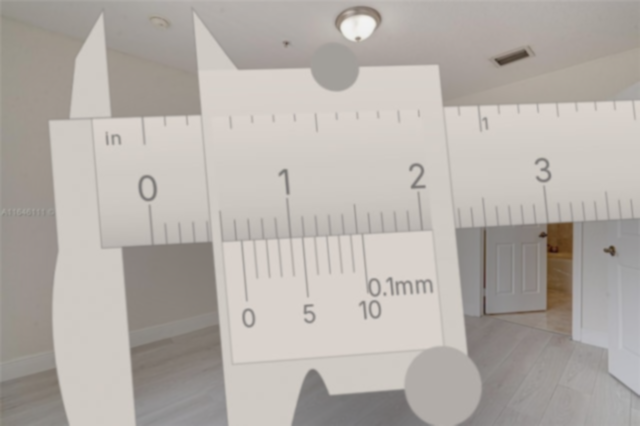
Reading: **6.4** mm
